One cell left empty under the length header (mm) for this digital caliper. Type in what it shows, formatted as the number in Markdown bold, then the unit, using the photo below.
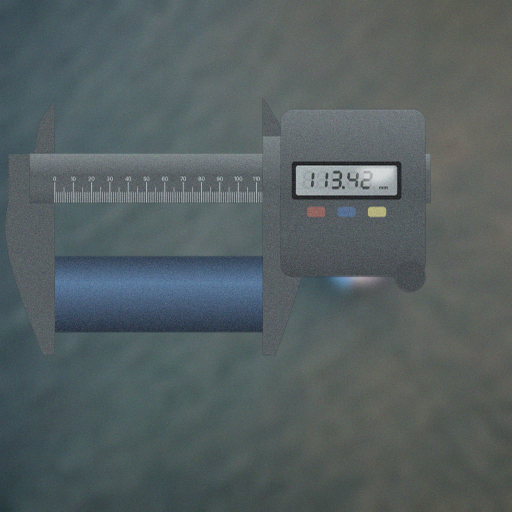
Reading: **113.42** mm
